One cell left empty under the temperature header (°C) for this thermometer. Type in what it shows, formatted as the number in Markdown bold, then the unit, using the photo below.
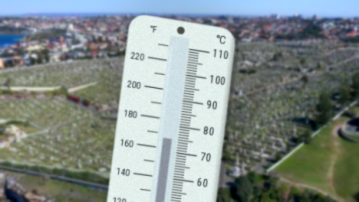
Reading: **75** °C
